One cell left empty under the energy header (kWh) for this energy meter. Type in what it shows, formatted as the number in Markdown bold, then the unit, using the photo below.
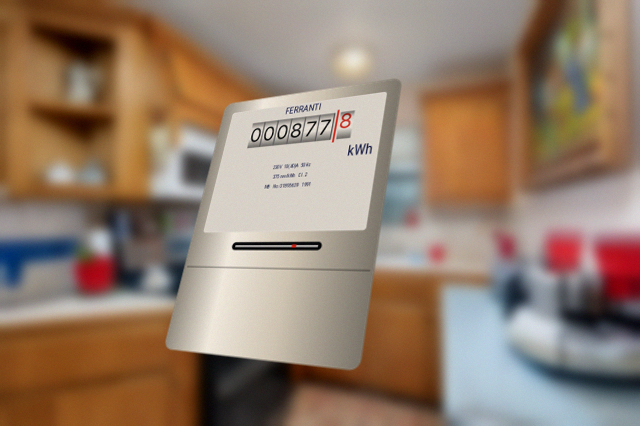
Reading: **877.8** kWh
